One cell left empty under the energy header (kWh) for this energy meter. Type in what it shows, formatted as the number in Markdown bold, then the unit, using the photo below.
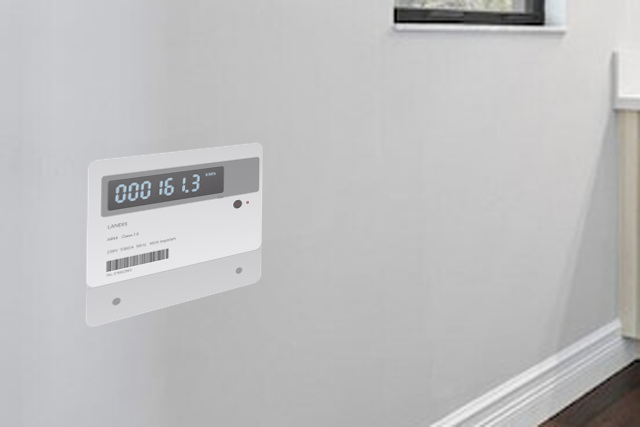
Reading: **161.3** kWh
